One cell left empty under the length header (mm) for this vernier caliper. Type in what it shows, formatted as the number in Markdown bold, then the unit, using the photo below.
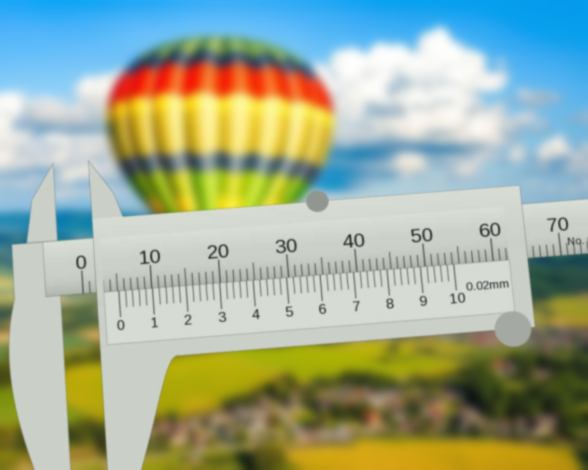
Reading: **5.2** mm
